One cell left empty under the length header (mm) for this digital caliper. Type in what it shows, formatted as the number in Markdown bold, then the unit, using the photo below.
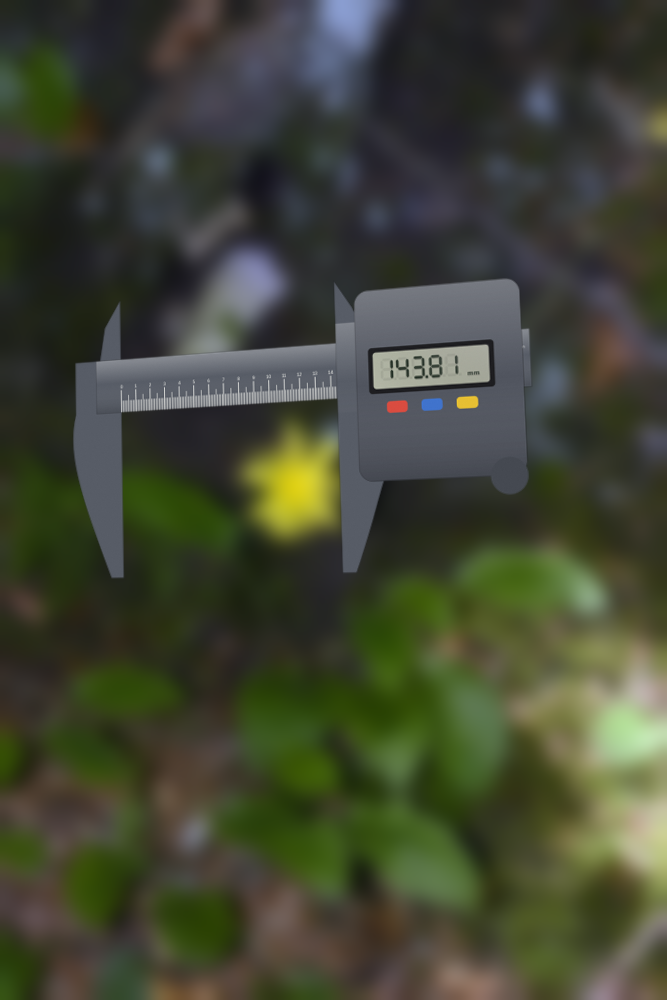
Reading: **143.81** mm
